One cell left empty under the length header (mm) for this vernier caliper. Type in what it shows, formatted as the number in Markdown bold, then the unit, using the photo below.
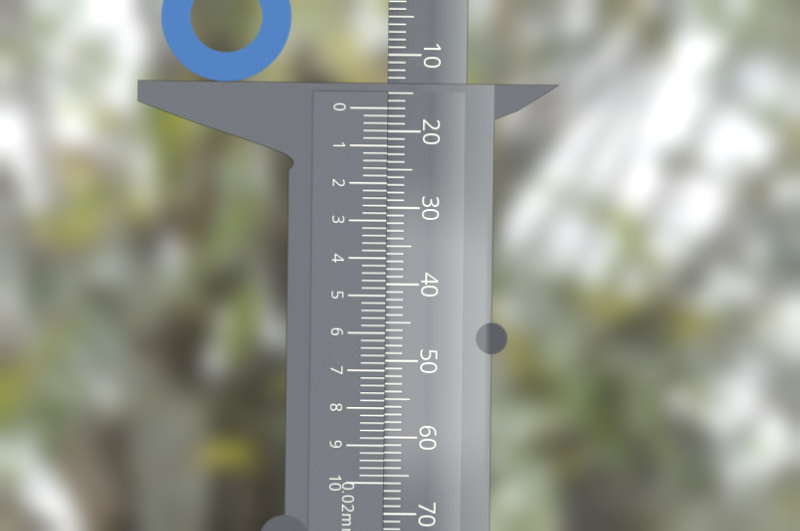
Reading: **17.0** mm
